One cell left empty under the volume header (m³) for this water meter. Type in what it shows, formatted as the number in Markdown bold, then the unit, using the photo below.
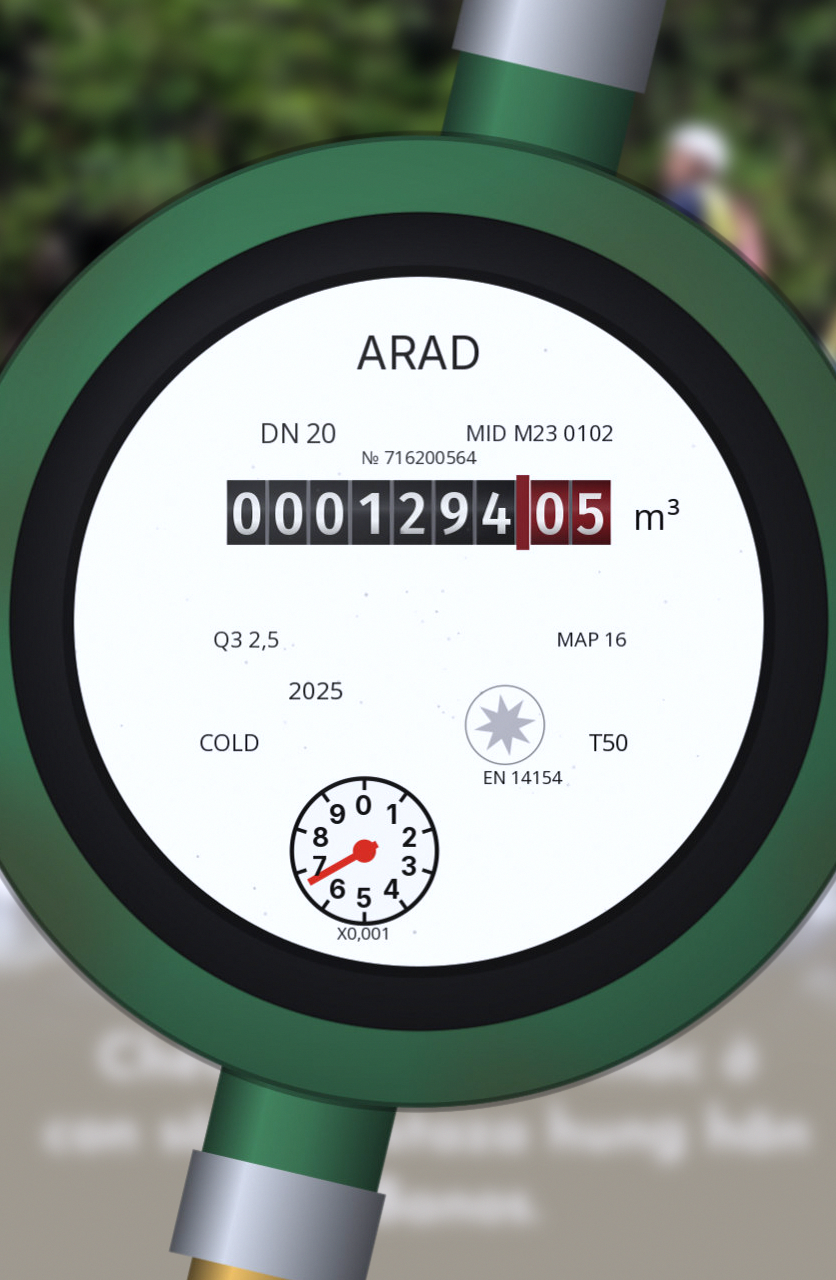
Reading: **1294.056** m³
